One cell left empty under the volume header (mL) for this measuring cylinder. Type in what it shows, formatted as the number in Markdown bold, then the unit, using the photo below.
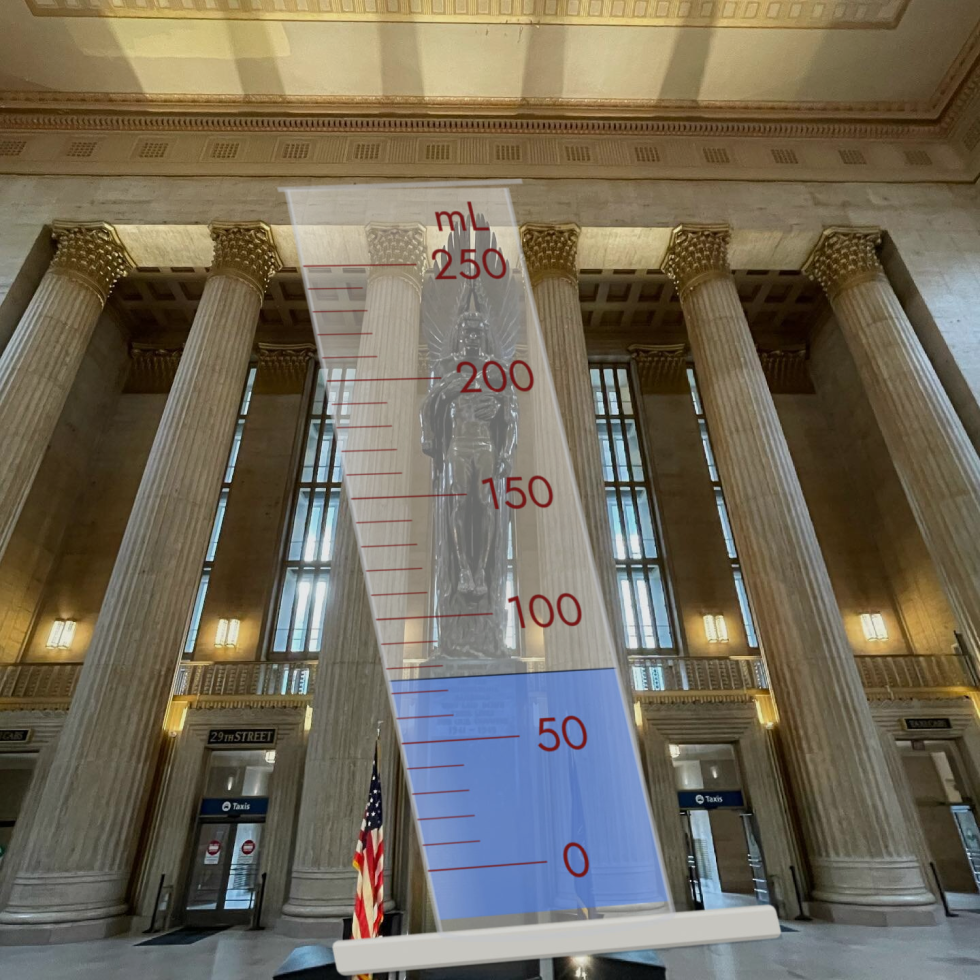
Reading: **75** mL
